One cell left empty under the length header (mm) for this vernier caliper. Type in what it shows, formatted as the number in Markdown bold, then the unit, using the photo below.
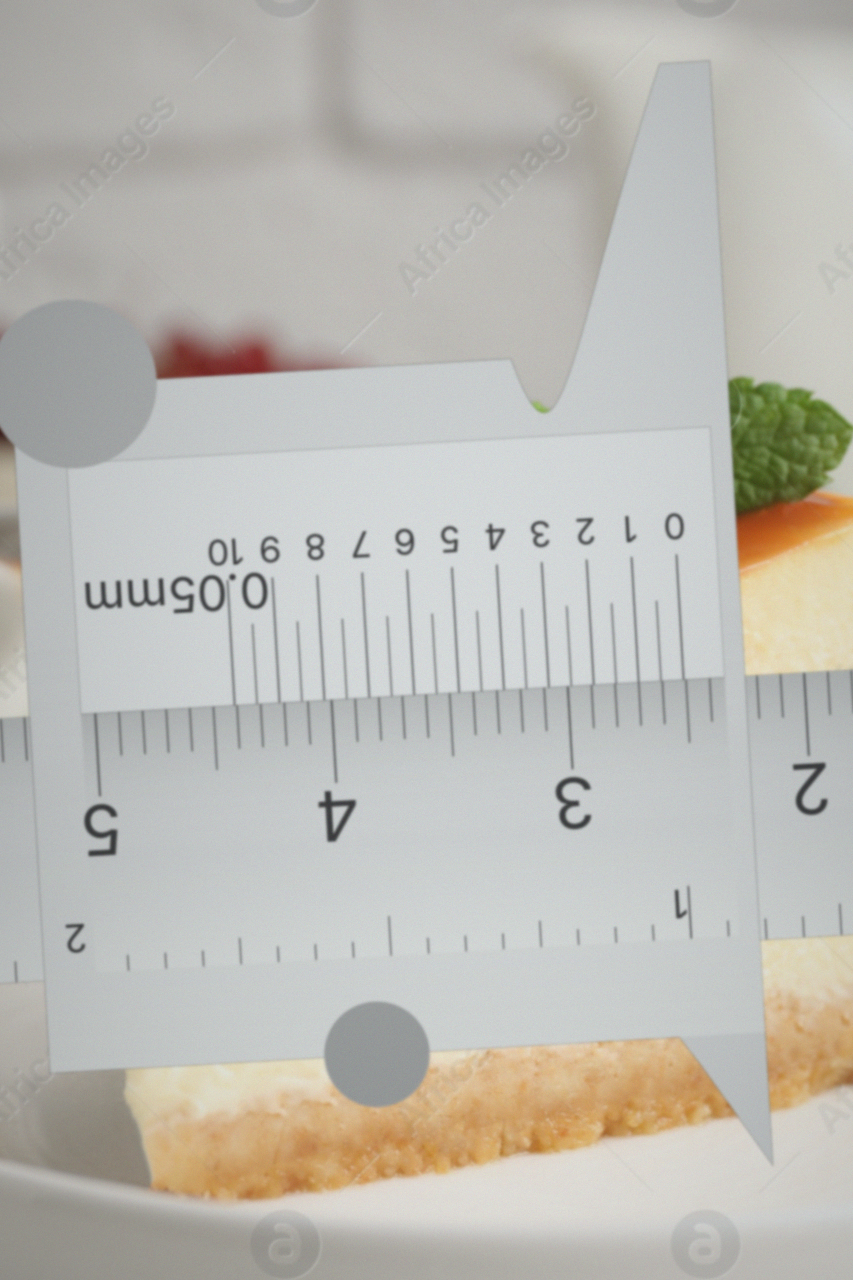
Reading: **25.1** mm
